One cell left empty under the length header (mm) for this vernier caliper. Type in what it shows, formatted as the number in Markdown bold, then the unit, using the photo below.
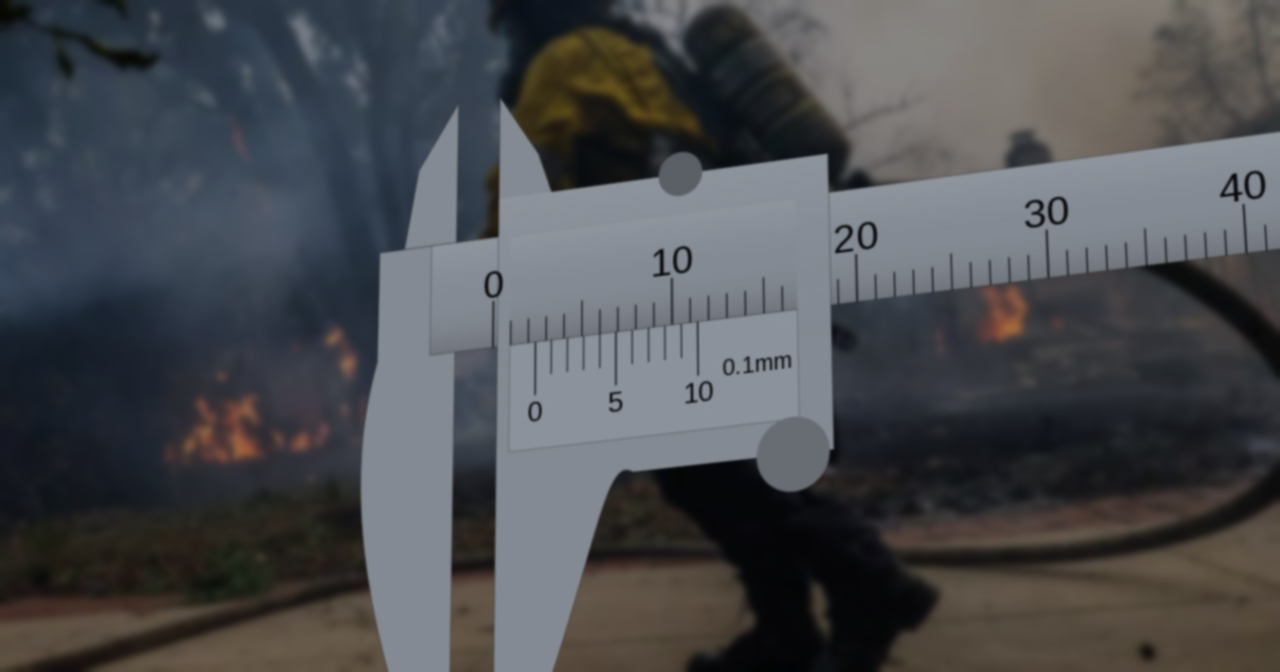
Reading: **2.4** mm
